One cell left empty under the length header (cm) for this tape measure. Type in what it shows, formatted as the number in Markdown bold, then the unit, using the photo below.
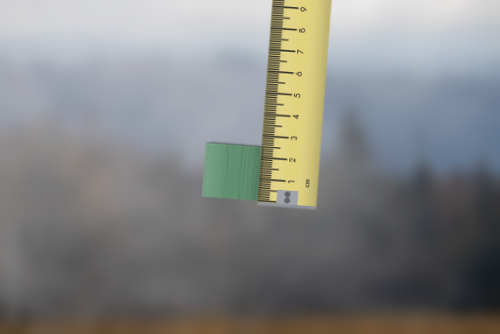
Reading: **2.5** cm
